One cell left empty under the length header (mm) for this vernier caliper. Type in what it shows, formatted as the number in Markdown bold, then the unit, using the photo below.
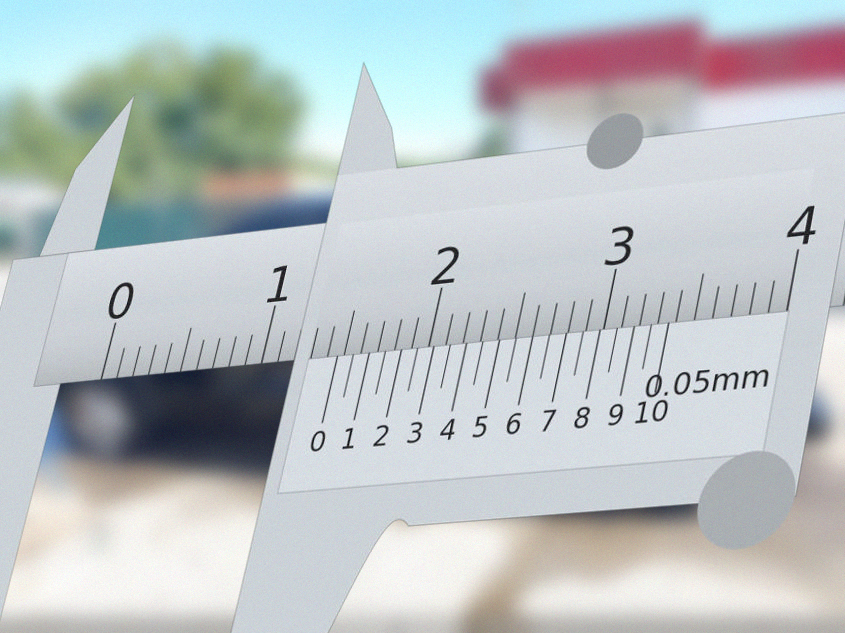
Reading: **14.6** mm
